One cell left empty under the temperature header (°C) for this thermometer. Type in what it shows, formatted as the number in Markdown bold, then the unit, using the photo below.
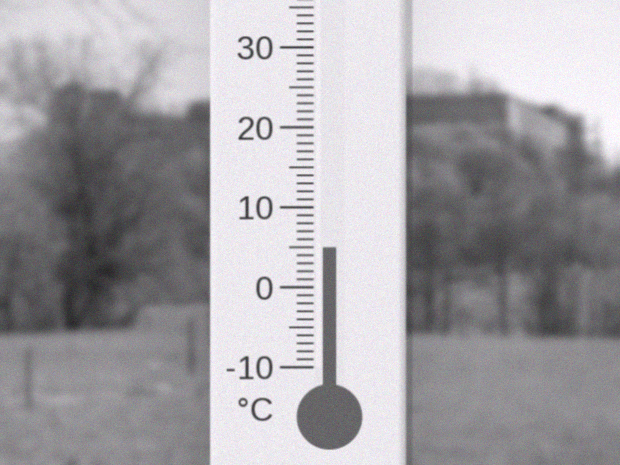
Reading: **5** °C
